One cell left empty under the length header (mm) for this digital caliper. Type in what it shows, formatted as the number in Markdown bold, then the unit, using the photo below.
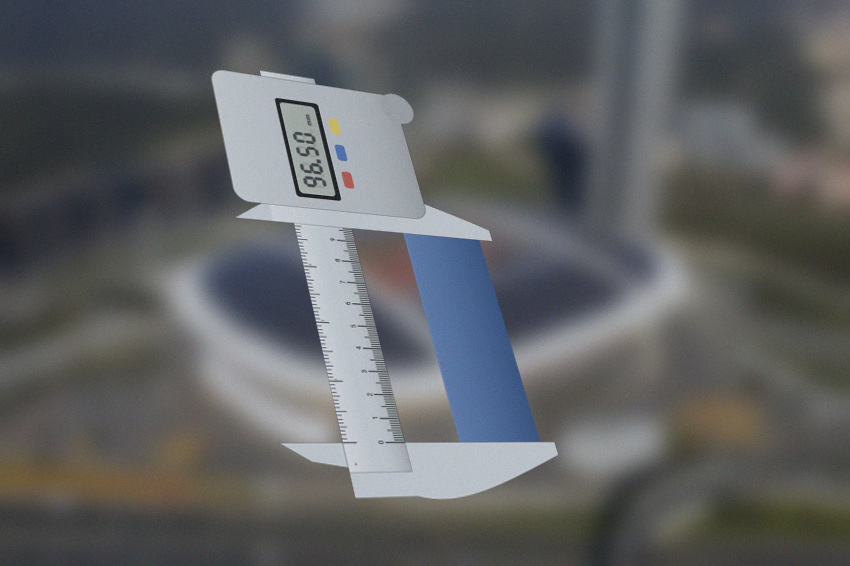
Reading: **96.50** mm
